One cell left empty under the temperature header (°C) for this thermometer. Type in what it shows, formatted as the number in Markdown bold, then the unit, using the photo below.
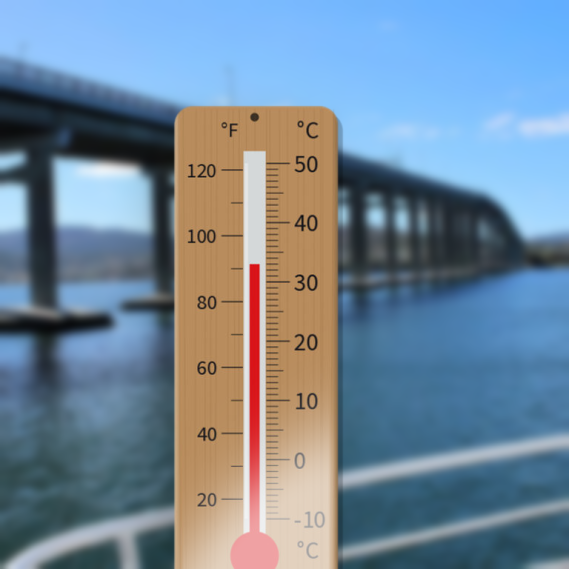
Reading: **33** °C
